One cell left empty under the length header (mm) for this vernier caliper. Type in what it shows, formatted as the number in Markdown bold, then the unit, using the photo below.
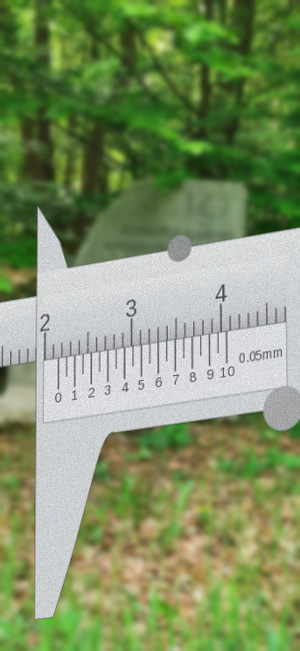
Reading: **21.6** mm
